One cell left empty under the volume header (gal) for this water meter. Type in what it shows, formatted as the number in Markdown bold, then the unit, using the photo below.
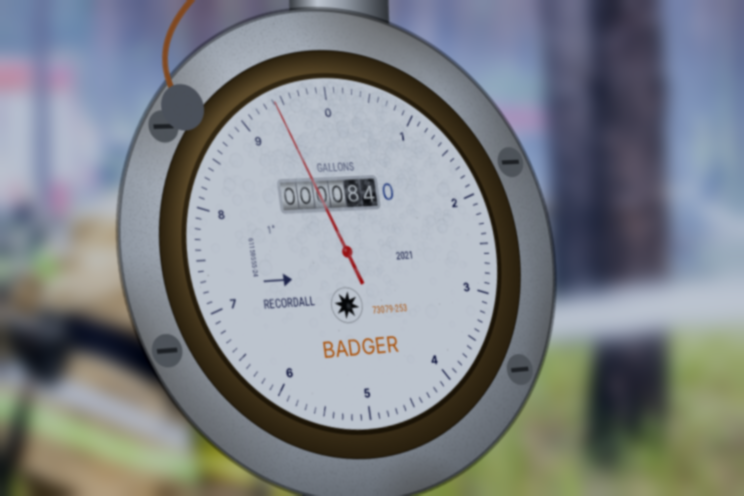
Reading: **839.4** gal
